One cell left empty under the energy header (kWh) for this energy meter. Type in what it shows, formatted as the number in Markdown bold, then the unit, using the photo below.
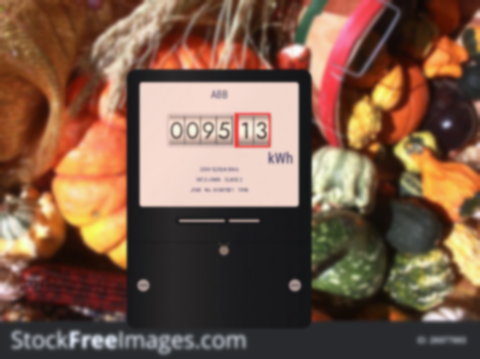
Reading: **95.13** kWh
